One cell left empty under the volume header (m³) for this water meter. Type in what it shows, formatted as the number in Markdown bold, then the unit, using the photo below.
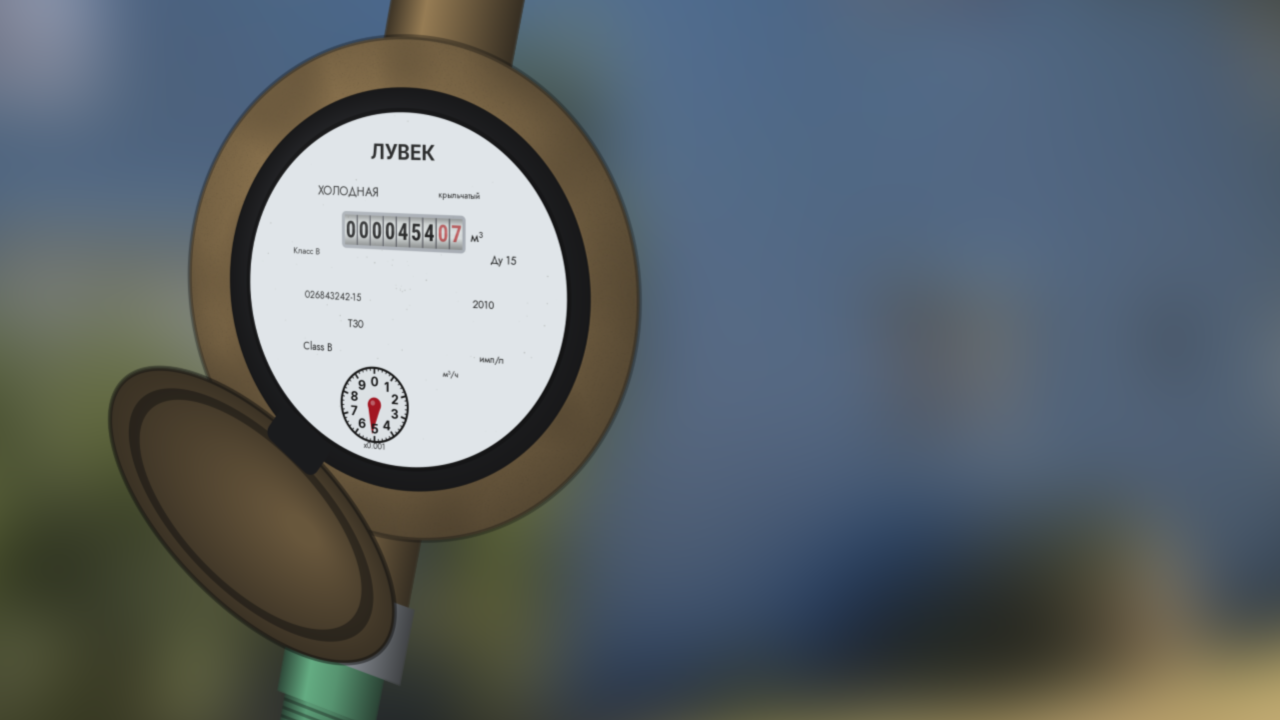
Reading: **454.075** m³
